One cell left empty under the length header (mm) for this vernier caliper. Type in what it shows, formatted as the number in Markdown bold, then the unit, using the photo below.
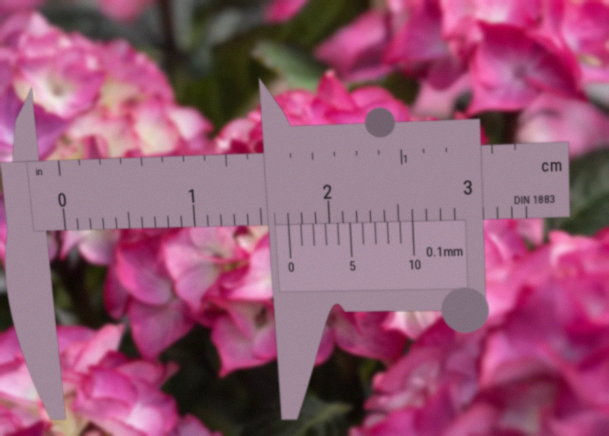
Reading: **17.0** mm
